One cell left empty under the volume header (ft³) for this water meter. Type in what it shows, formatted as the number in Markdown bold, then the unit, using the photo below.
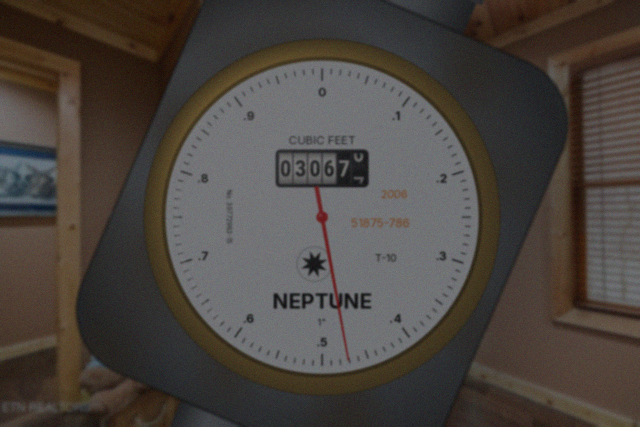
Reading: **30676.47** ft³
